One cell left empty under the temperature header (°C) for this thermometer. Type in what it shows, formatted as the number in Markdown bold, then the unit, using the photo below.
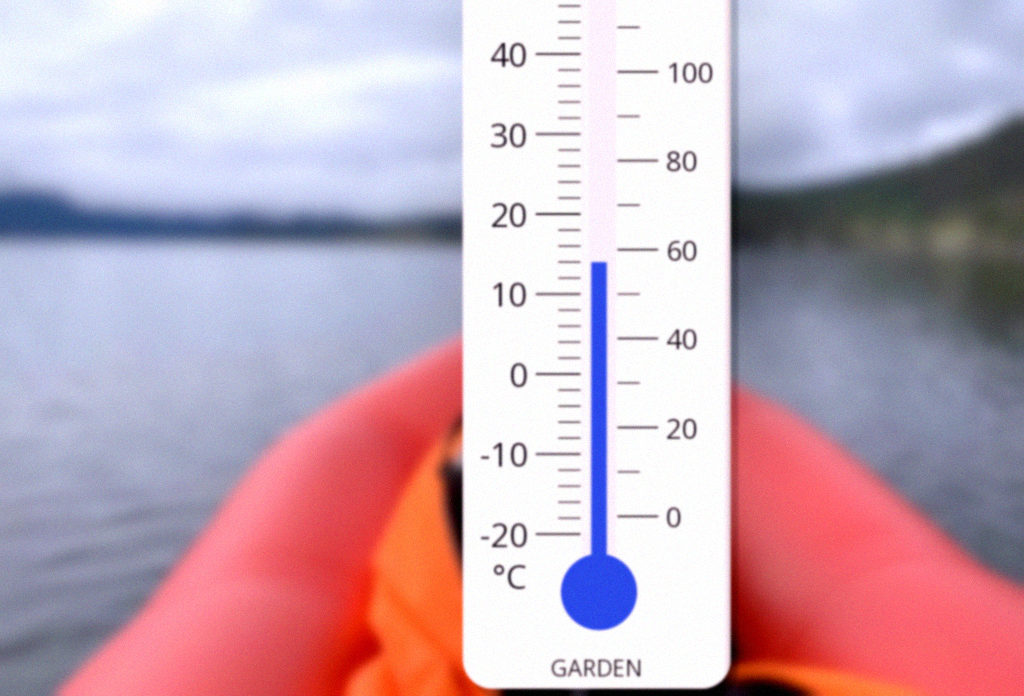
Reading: **14** °C
